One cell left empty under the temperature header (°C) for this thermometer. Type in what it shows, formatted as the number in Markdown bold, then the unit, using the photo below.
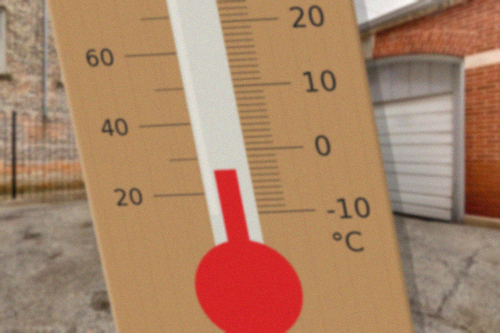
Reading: **-3** °C
